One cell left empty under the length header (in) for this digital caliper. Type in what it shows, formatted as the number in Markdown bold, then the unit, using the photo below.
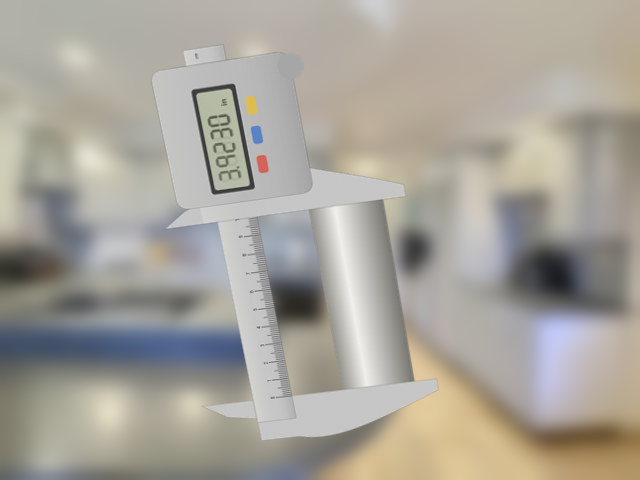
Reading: **3.9230** in
